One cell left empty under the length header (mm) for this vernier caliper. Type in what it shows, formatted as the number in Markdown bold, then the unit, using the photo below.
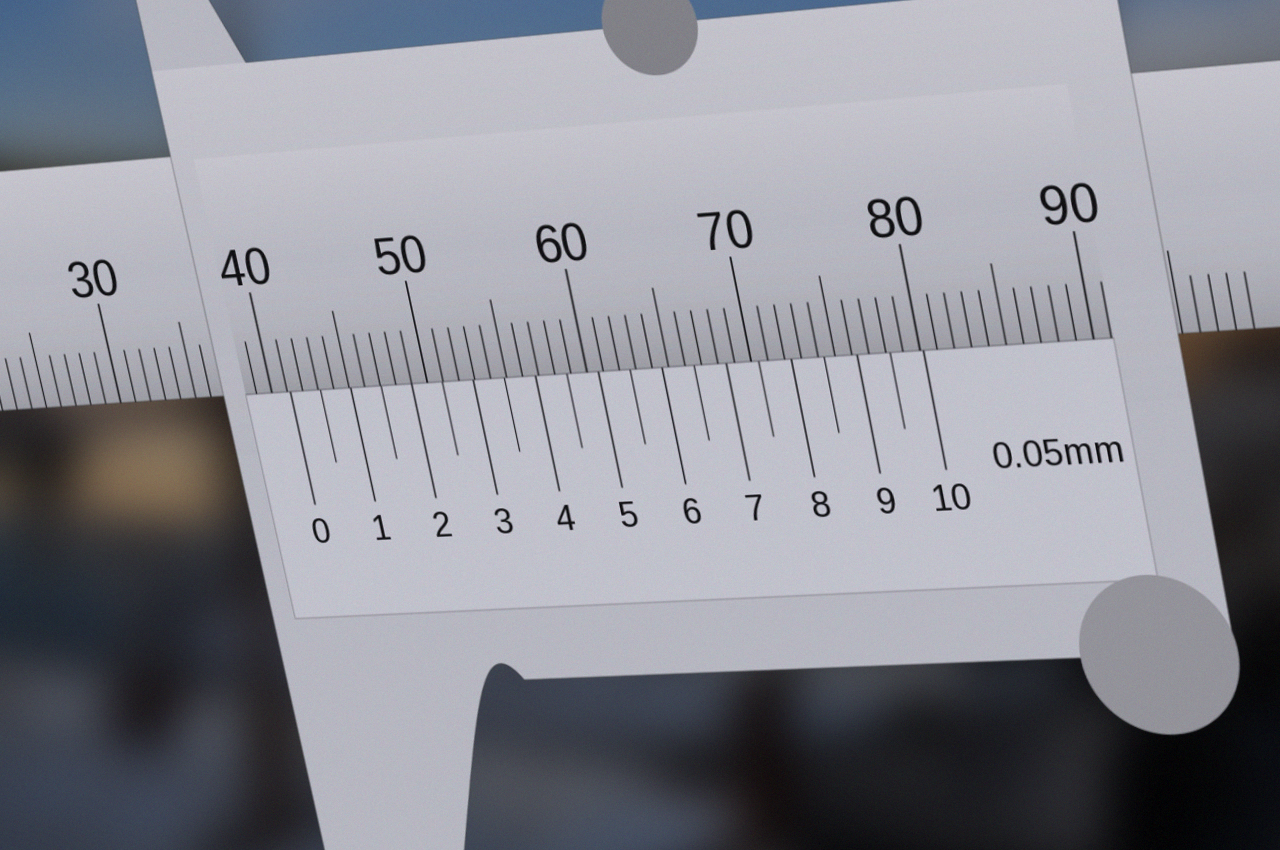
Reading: **41.2** mm
